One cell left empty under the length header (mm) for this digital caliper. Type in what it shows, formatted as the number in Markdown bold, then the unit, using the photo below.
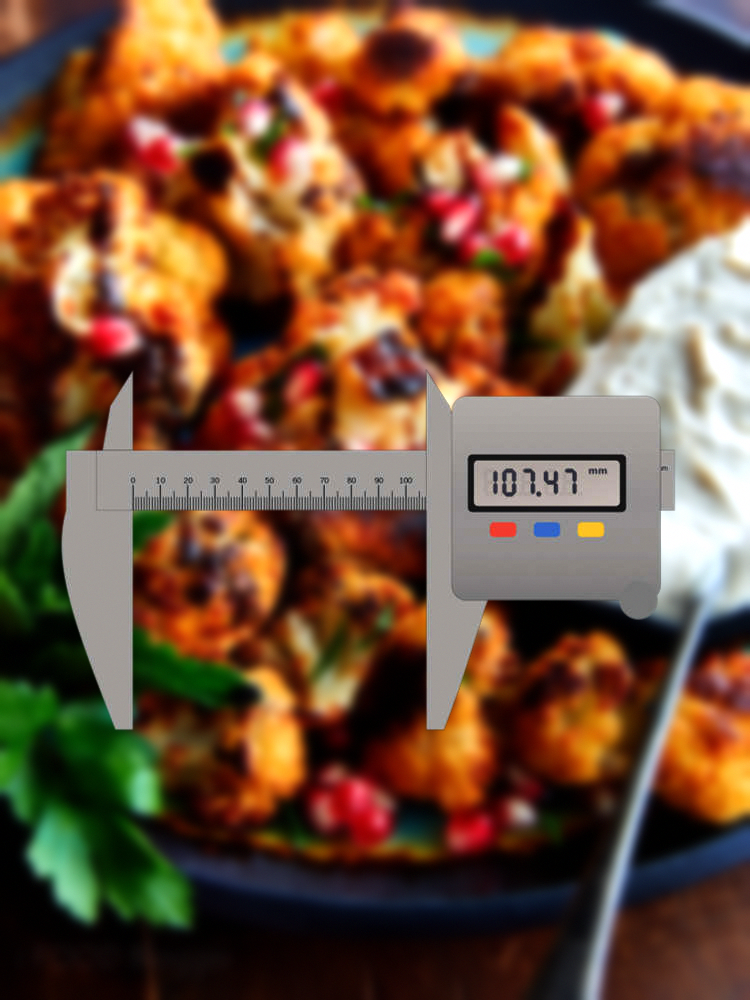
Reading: **107.47** mm
